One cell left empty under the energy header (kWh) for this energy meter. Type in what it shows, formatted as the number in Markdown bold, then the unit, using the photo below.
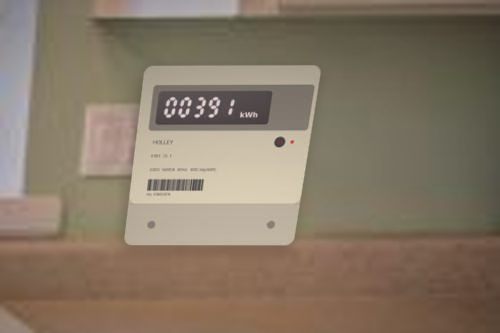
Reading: **391** kWh
